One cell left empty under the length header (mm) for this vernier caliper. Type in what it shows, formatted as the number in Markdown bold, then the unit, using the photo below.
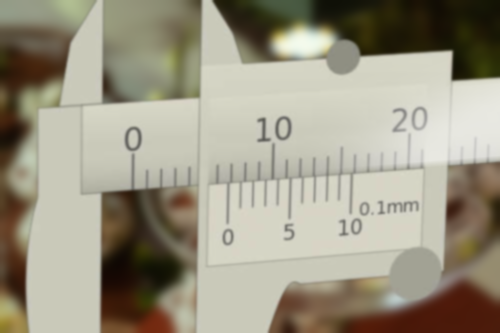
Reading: **6.8** mm
